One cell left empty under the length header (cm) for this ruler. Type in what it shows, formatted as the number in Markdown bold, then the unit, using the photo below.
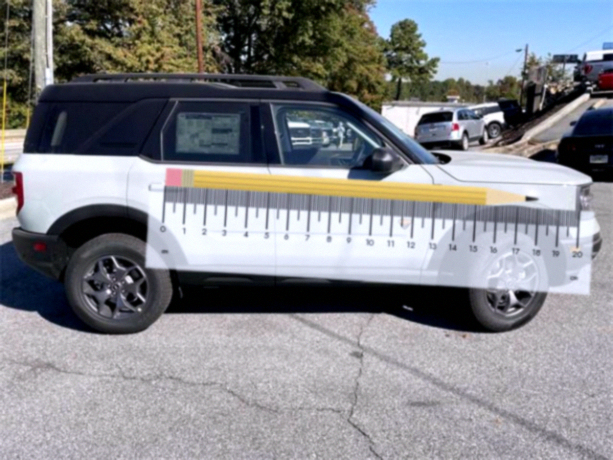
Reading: **18** cm
